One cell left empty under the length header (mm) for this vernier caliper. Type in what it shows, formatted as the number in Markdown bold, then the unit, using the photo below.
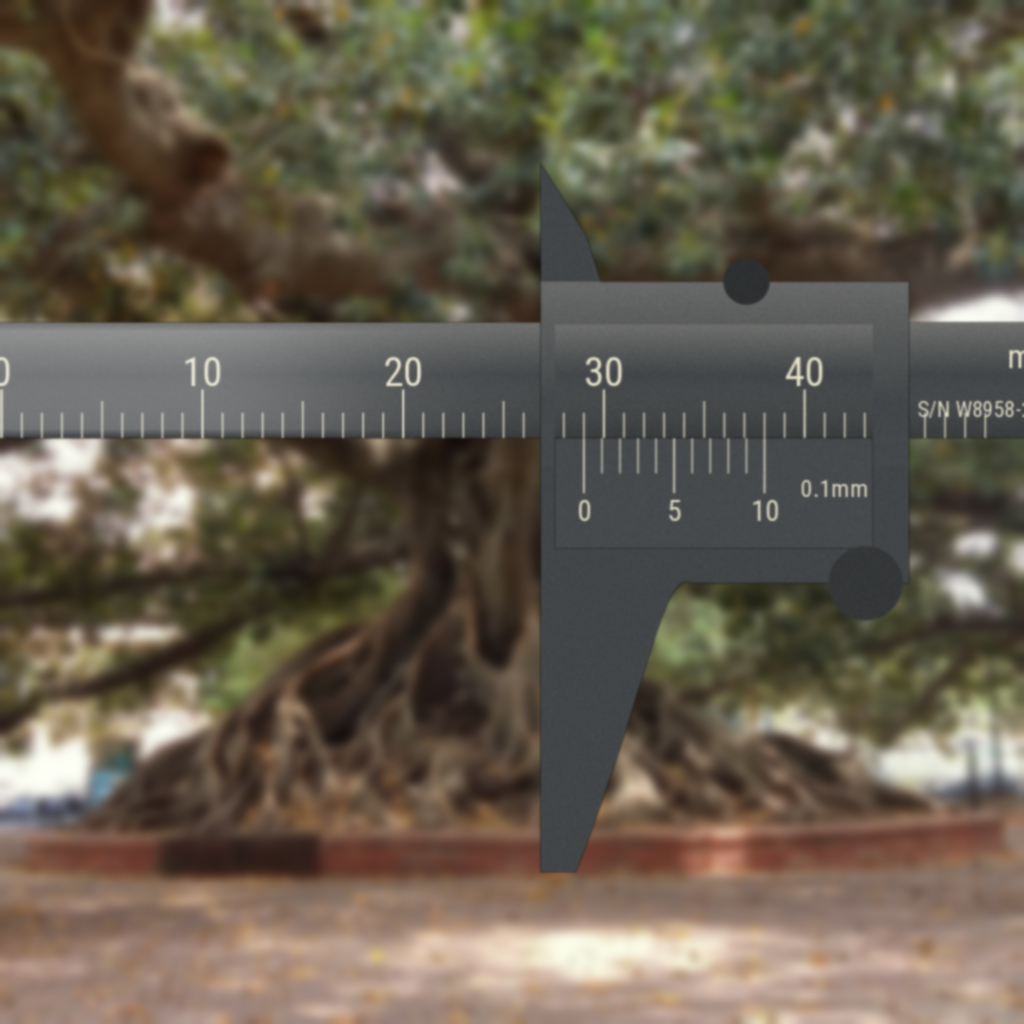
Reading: **29.0** mm
